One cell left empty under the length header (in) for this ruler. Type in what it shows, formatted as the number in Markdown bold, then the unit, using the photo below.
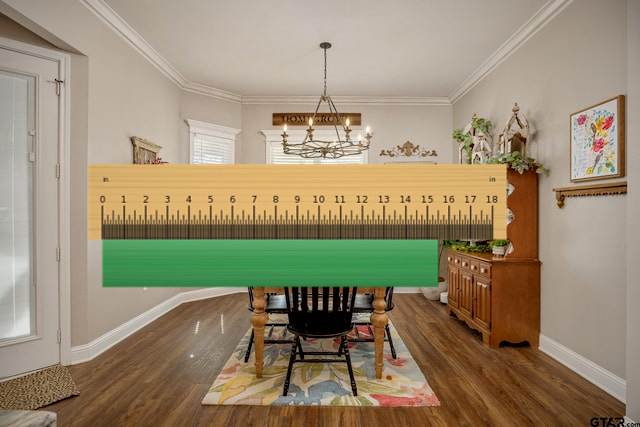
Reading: **15.5** in
